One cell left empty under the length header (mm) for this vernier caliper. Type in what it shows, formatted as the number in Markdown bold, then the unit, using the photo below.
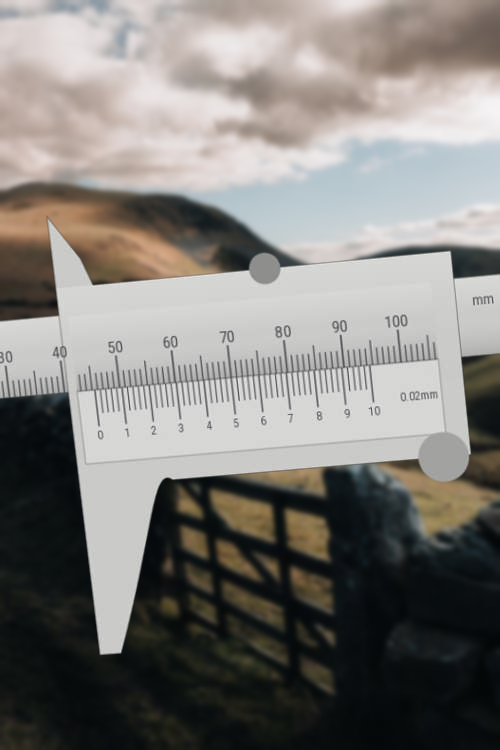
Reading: **45.5** mm
